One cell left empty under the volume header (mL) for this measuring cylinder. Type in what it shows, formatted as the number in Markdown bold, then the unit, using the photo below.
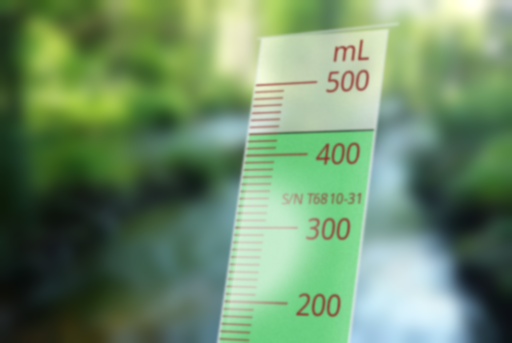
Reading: **430** mL
